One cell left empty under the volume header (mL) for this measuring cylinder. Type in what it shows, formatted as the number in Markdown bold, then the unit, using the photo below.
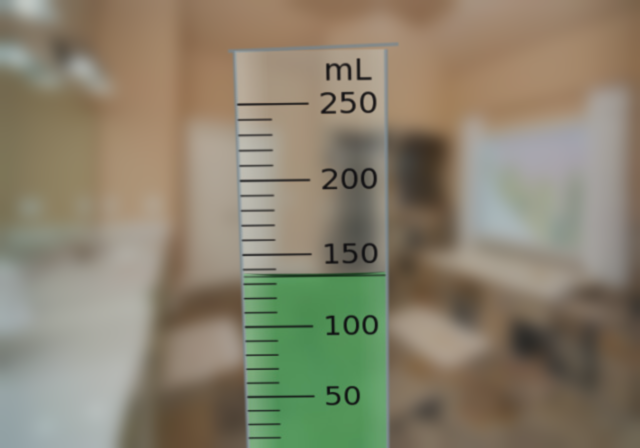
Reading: **135** mL
